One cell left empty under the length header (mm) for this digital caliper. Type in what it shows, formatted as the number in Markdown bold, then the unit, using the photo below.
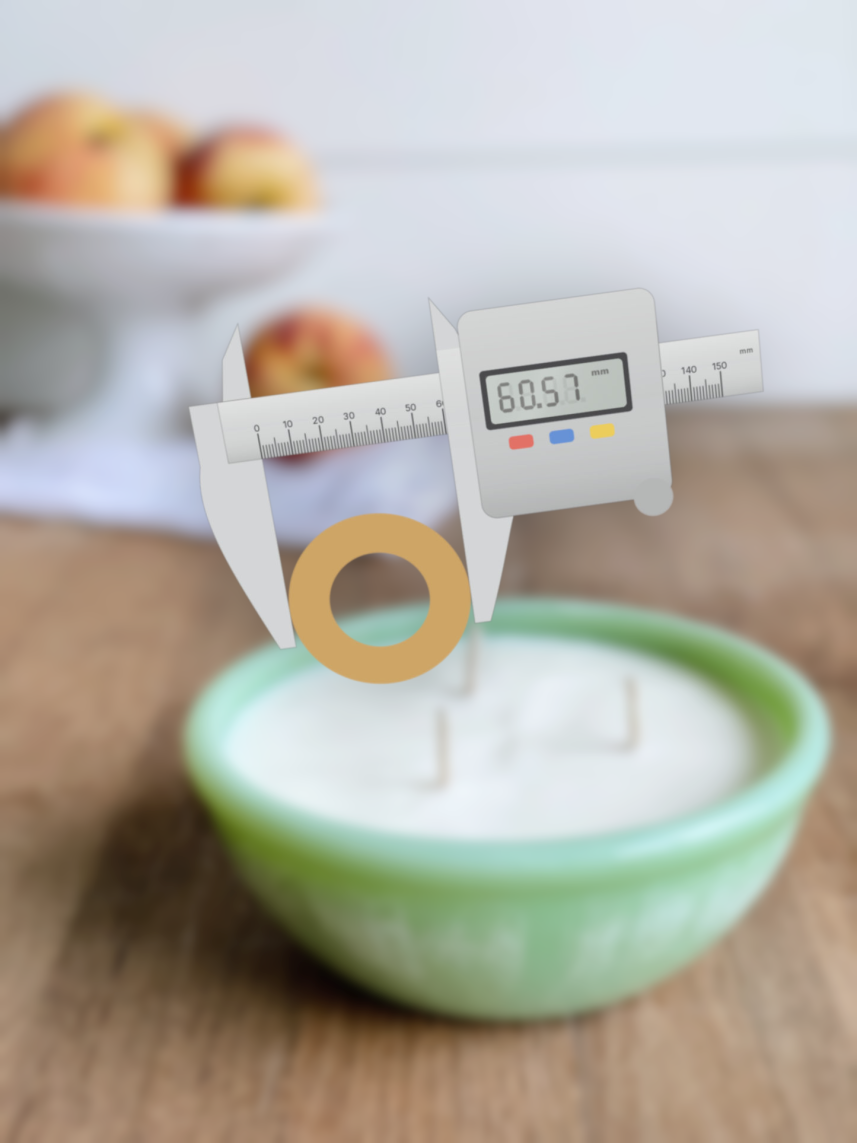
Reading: **60.57** mm
